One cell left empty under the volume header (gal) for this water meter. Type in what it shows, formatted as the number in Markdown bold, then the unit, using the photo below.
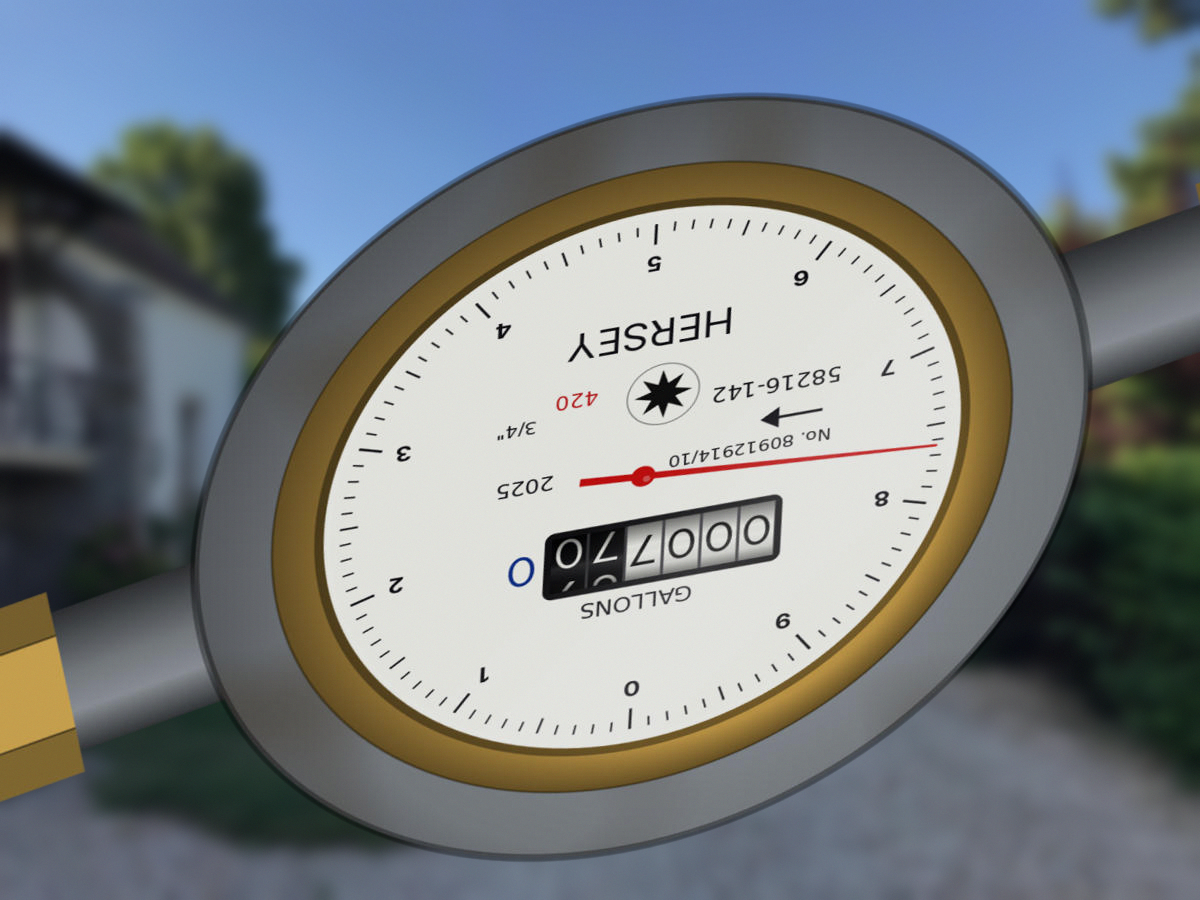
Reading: **7697.6** gal
